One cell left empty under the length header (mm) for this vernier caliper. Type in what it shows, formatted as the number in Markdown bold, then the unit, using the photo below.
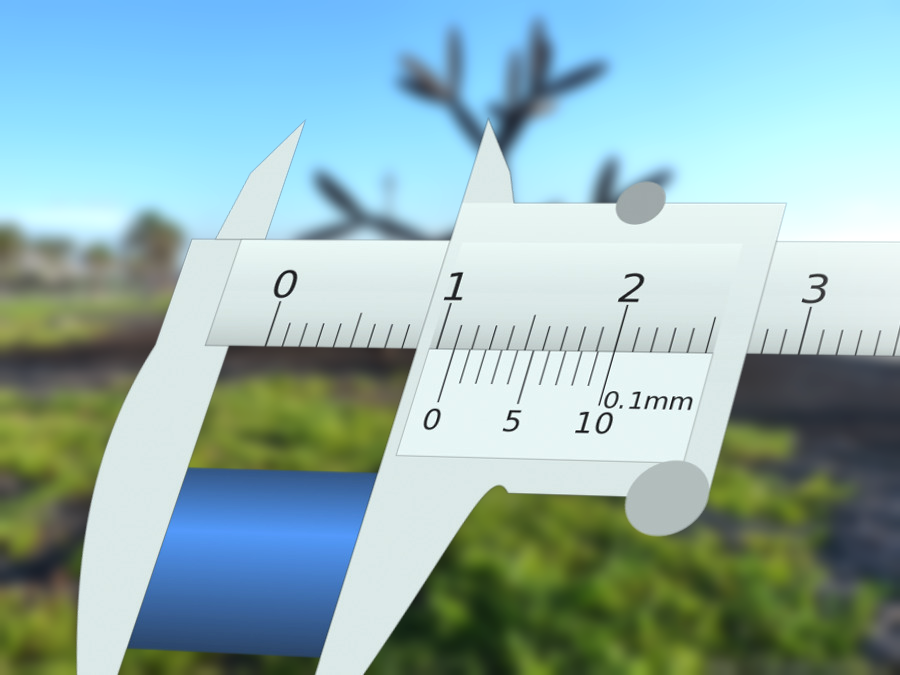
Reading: **11.0** mm
